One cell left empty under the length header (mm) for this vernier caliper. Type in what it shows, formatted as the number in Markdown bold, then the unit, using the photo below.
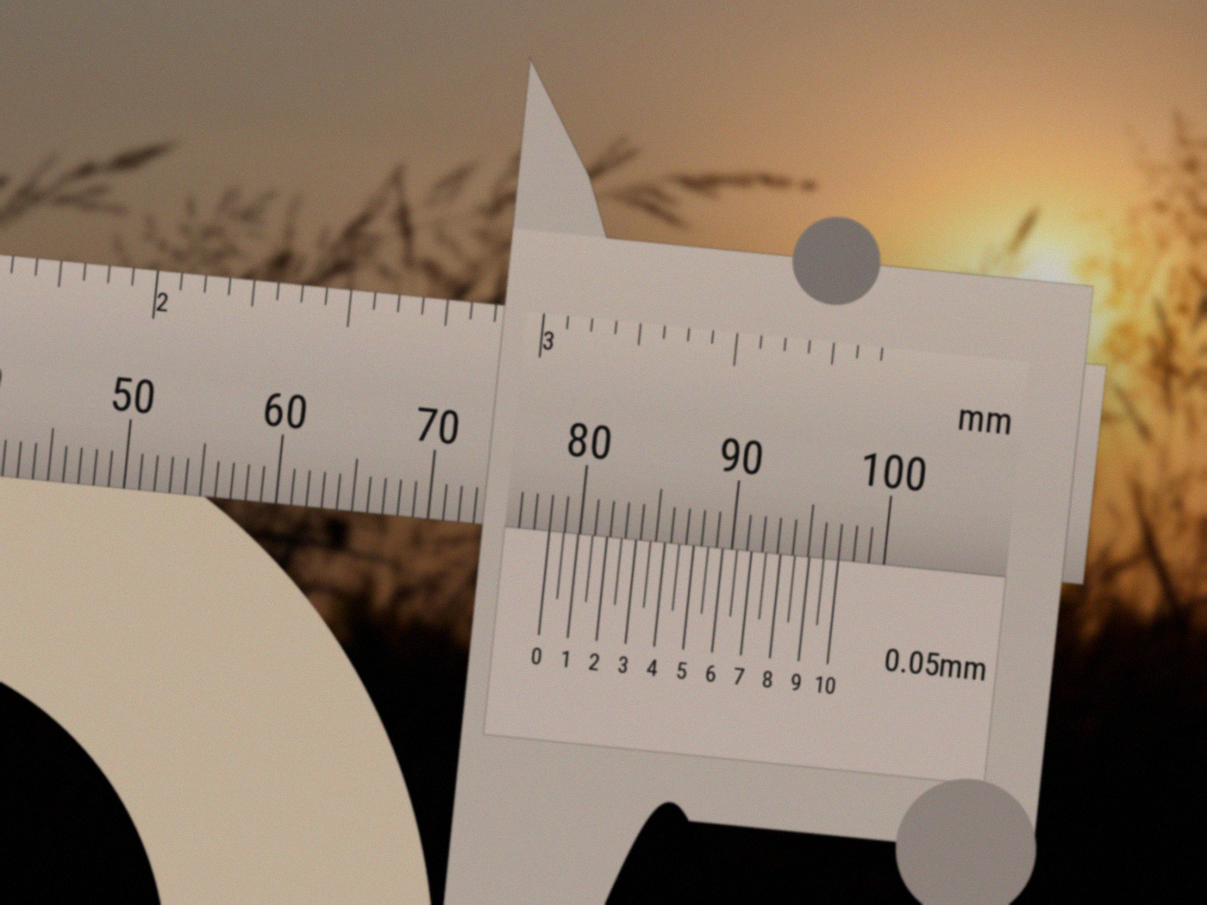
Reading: **78.0** mm
